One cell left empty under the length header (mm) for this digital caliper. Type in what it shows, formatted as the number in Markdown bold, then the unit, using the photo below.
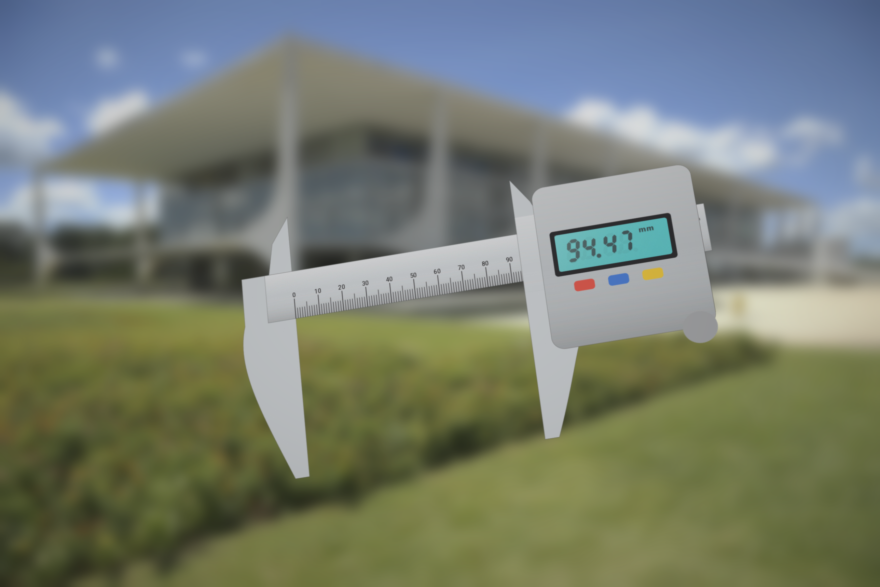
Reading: **94.47** mm
